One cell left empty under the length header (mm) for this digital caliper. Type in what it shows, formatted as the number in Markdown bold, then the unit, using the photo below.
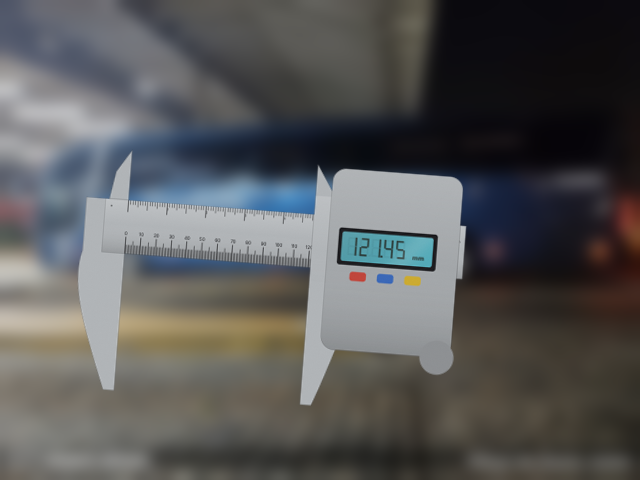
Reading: **121.45** mm
